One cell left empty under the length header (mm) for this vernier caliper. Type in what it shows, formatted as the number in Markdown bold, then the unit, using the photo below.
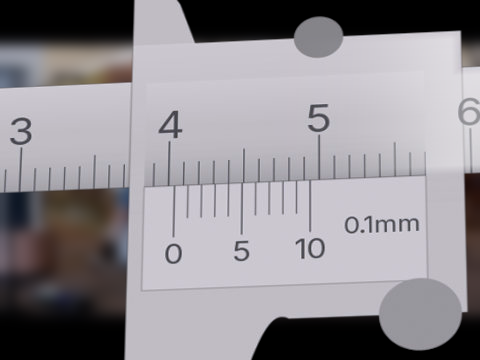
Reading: **40.4** mm
